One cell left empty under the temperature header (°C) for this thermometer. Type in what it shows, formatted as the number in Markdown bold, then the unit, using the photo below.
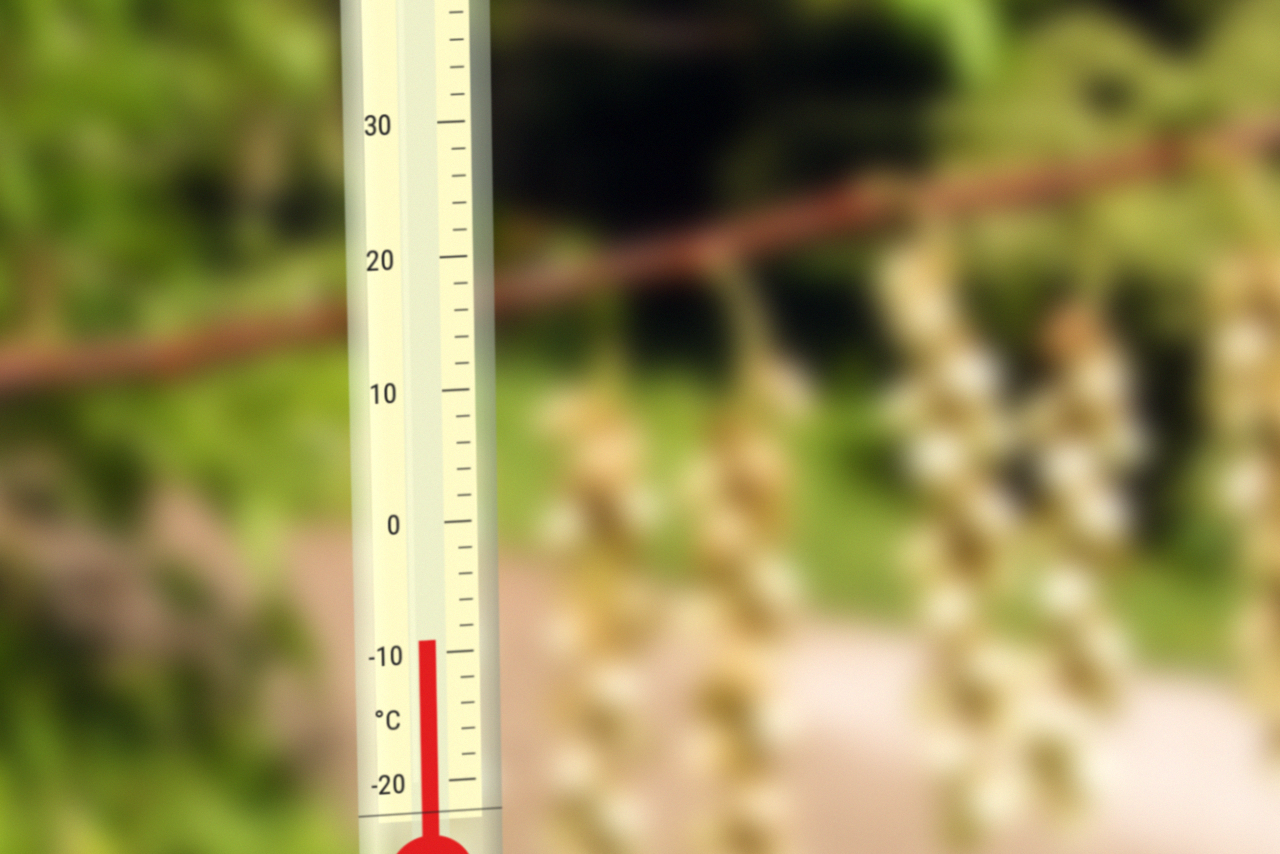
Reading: **-9** °C
